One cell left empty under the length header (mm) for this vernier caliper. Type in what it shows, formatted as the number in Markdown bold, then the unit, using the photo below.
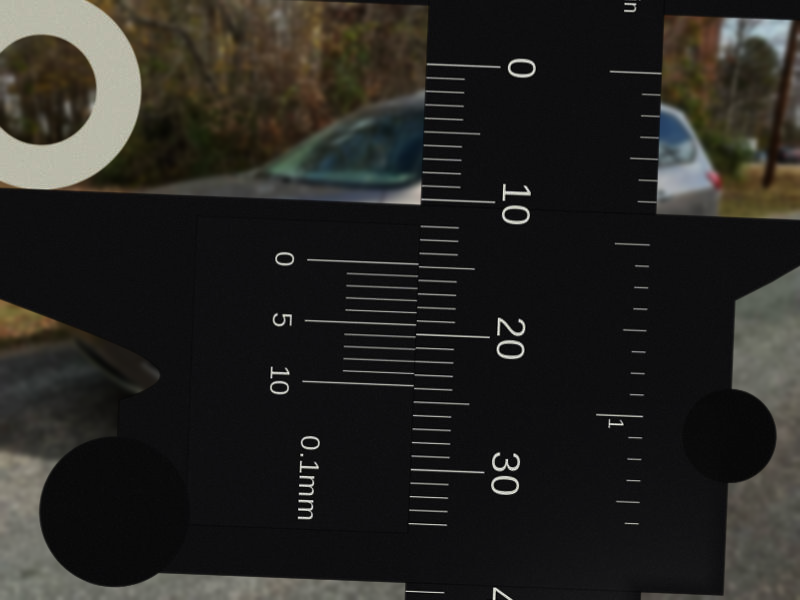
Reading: **14.8** mm
